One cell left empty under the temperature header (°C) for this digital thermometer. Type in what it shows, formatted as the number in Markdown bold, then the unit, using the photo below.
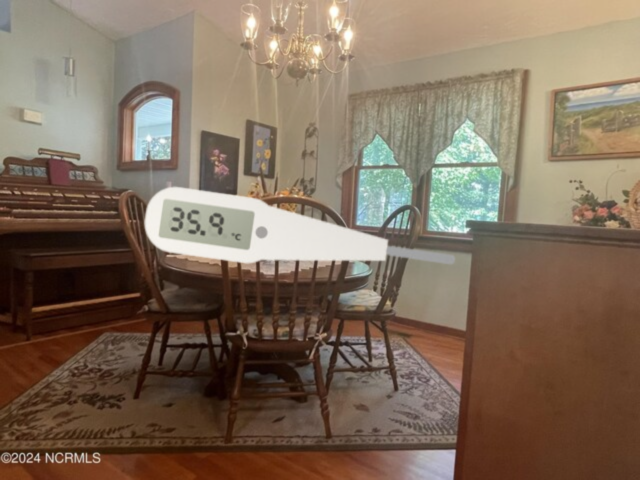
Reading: **35.9** °C
